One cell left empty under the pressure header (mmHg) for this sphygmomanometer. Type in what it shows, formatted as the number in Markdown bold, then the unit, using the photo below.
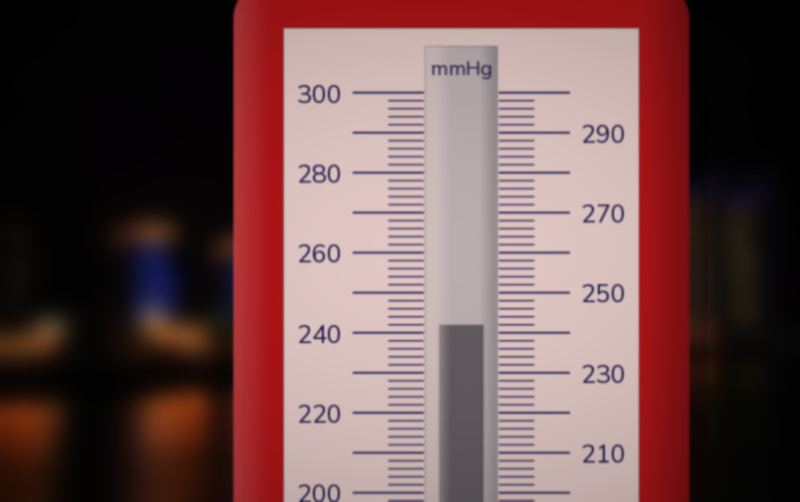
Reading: **242** mmHg
